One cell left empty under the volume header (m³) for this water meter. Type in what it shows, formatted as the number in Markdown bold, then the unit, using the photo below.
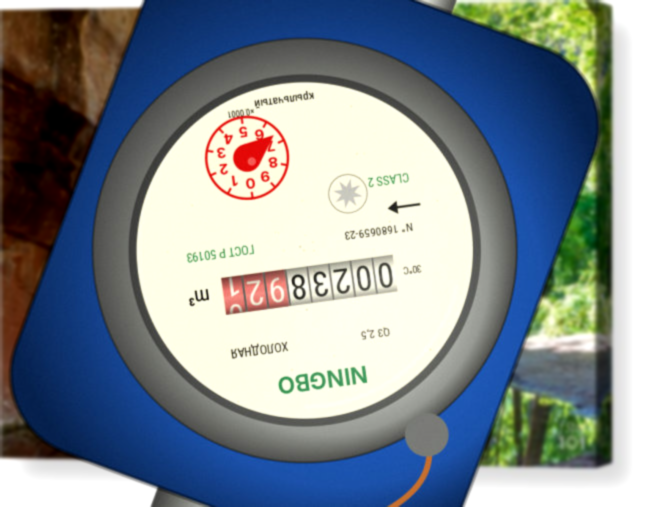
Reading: **238.9206** m³
